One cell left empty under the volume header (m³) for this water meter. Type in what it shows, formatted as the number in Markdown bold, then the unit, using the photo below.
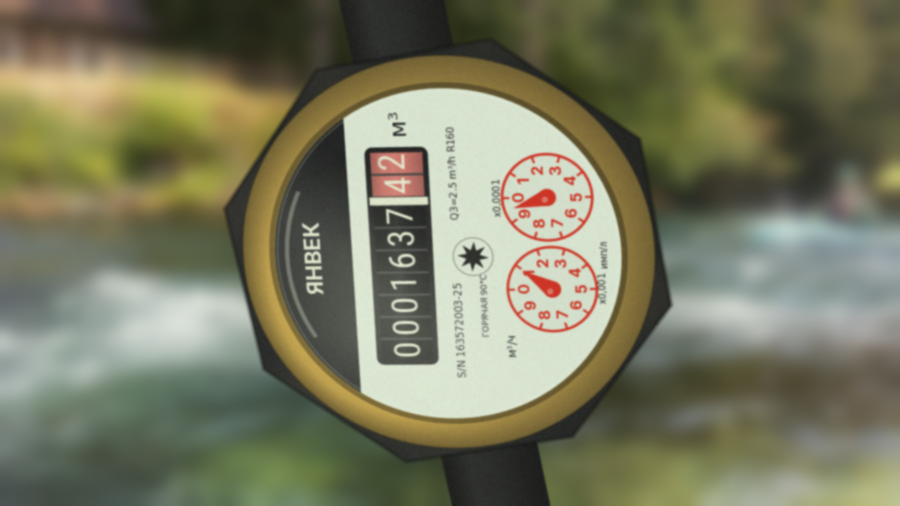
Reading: **1637.4209** m³
